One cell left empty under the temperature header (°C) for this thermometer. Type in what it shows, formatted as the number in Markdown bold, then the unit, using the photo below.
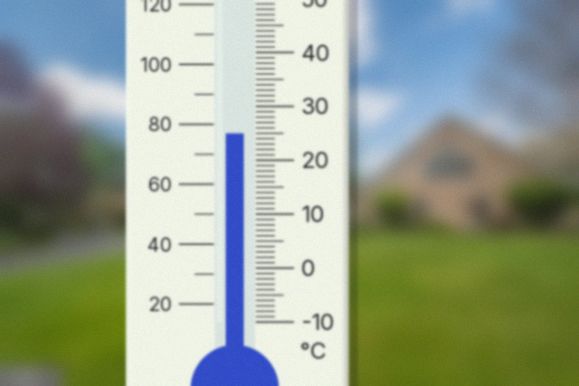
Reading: **25** °C
